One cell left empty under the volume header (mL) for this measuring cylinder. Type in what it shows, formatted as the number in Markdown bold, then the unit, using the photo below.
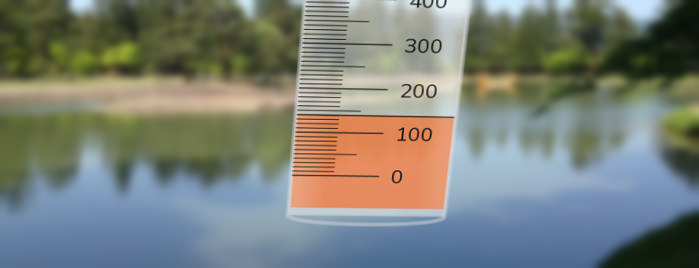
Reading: **140** mL
